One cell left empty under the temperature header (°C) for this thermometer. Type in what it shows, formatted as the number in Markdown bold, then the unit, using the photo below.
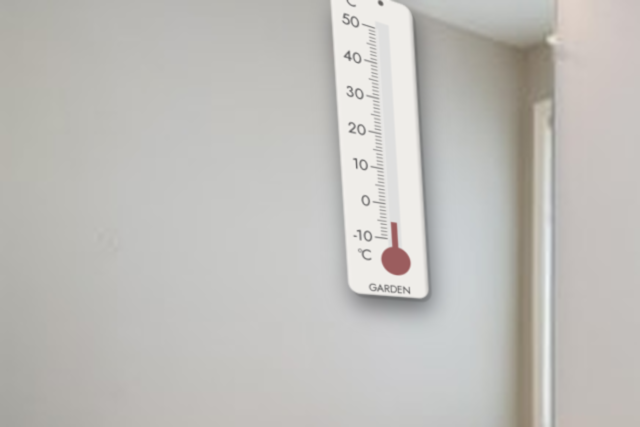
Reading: **-5** °C
